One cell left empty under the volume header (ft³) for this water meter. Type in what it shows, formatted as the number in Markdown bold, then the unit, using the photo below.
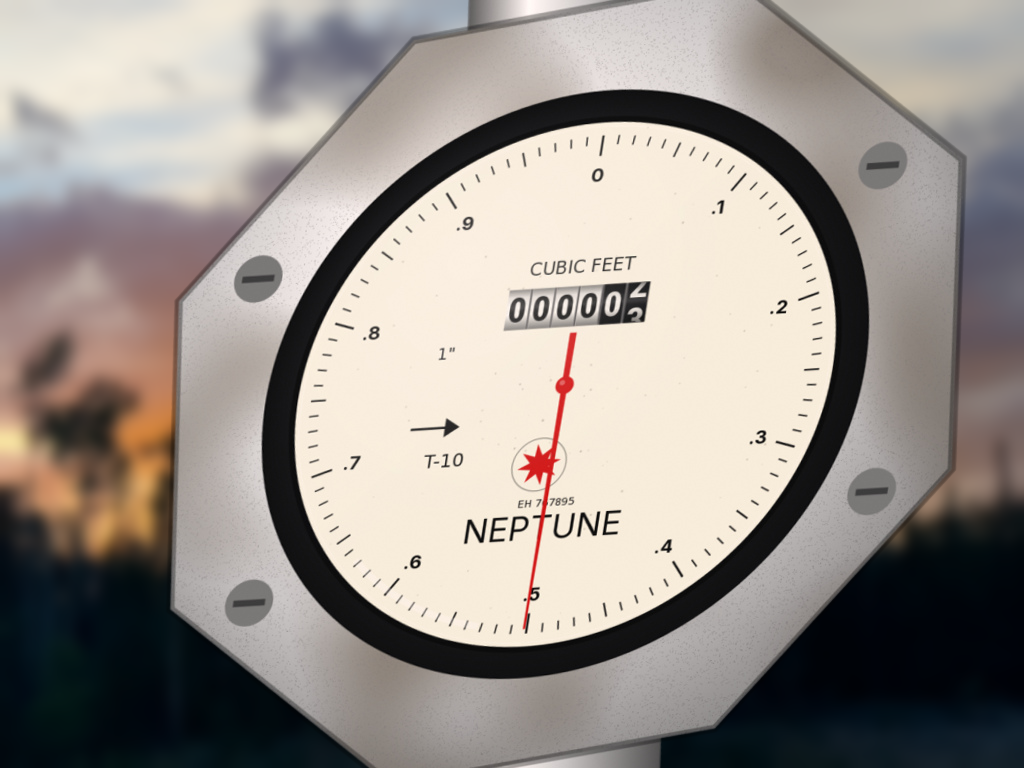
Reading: **2.50** ft³
